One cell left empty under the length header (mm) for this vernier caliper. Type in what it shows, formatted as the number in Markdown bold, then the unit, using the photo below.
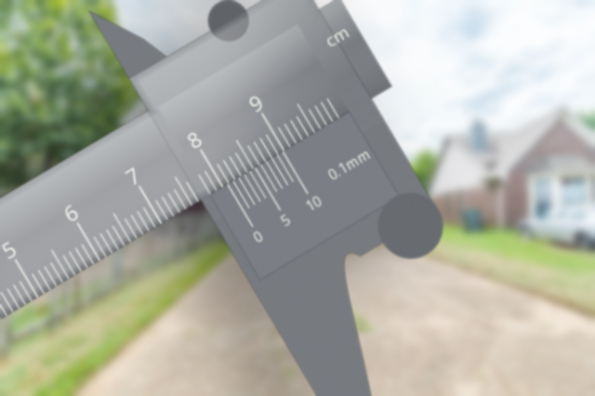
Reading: **80.8** mm
